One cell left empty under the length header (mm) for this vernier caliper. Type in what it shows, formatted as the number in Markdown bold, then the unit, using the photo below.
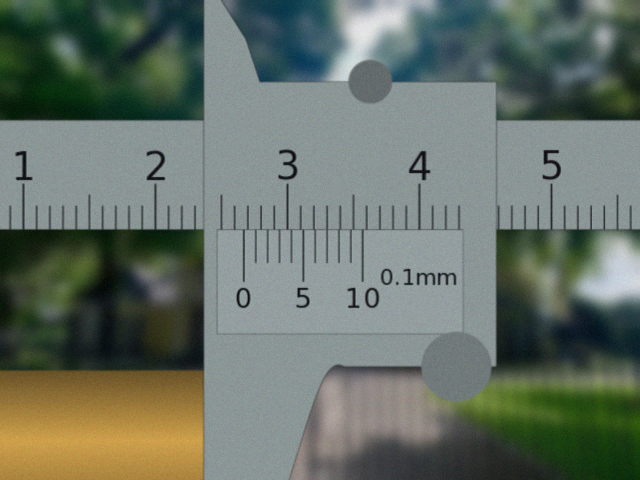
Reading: **26.7** mm
